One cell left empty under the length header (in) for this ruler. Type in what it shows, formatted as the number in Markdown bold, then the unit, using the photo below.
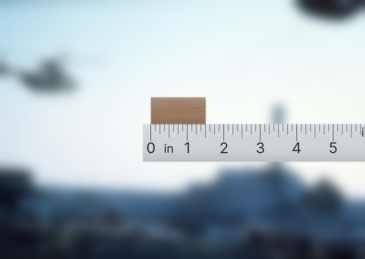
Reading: **1.5** in
